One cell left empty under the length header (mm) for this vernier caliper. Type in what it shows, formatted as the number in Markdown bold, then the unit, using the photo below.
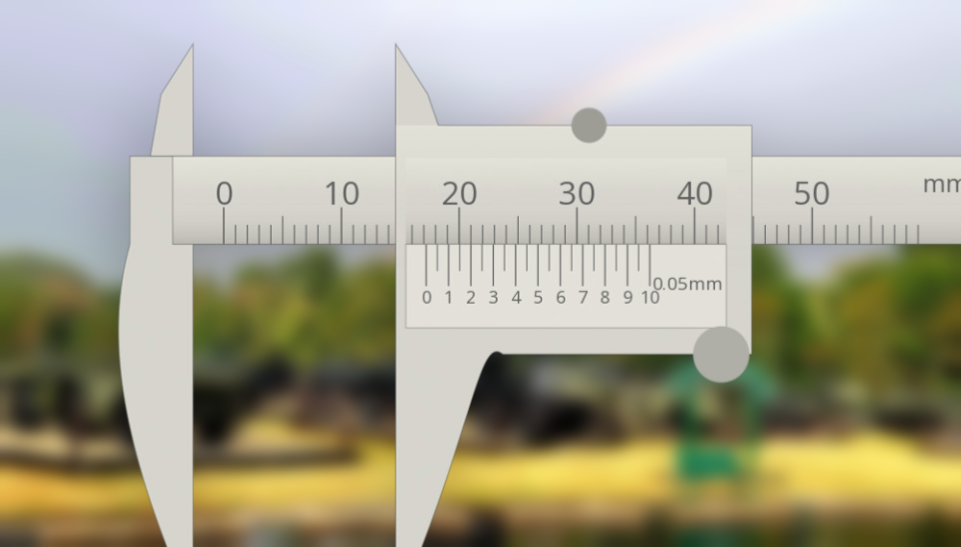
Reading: **17.2** mm
